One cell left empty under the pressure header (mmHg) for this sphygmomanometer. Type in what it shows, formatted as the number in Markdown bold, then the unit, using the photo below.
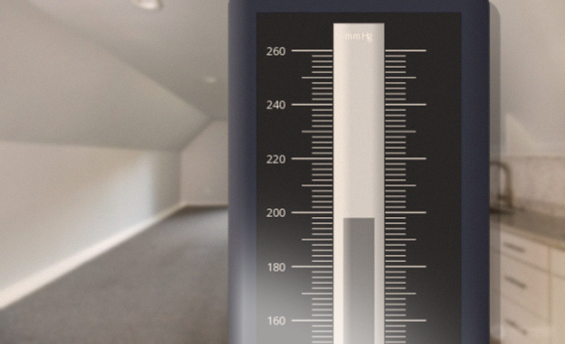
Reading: **198** mmHg
